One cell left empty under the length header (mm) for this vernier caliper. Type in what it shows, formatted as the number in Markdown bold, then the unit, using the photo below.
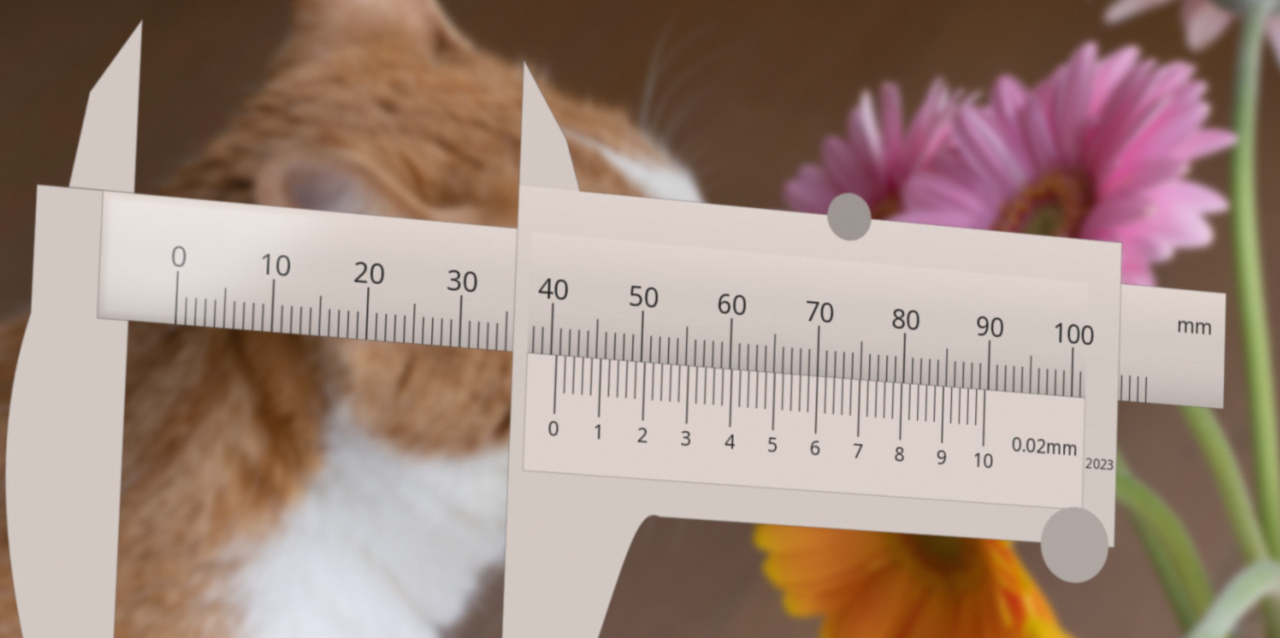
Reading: **40.6** mm
